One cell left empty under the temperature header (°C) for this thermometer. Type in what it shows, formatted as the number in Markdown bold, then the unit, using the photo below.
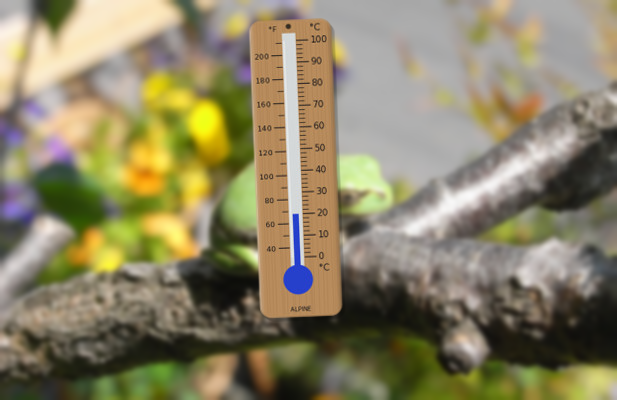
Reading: **20** °C
